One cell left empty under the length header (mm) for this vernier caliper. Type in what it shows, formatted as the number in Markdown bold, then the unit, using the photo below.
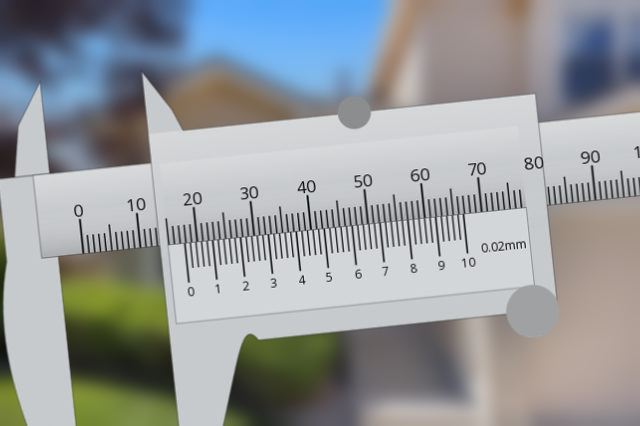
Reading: **17.8** mm
